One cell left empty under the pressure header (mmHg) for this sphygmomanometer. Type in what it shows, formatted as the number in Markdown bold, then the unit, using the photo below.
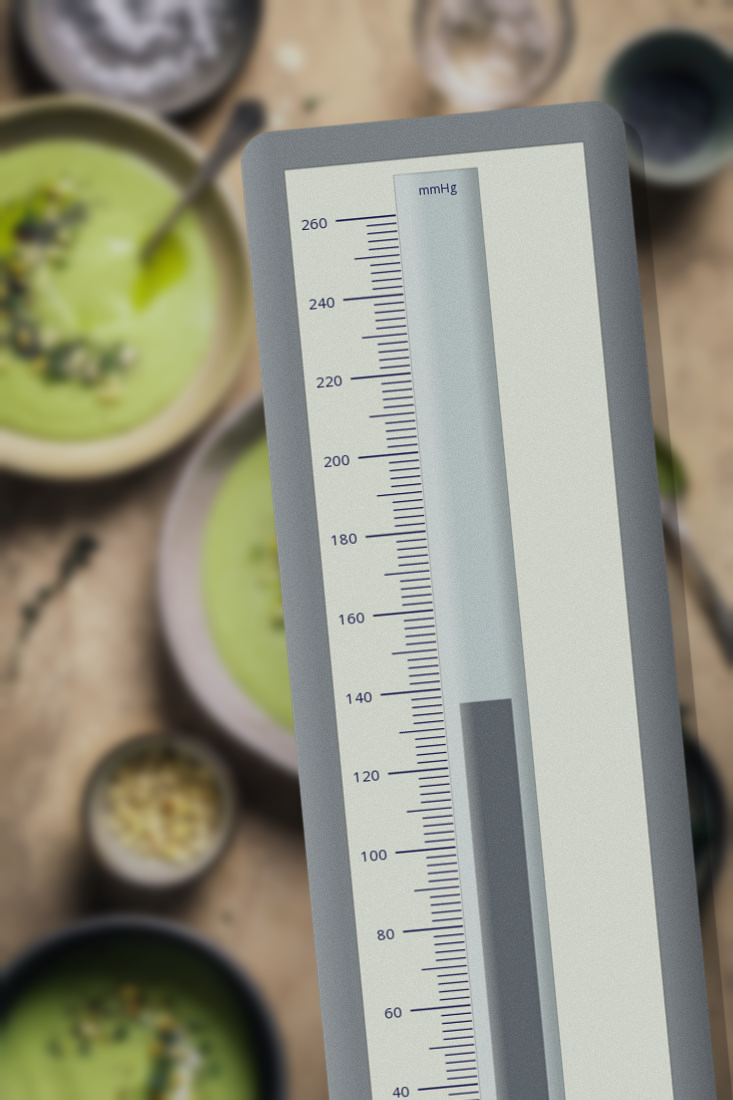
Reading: **136** mmHg
